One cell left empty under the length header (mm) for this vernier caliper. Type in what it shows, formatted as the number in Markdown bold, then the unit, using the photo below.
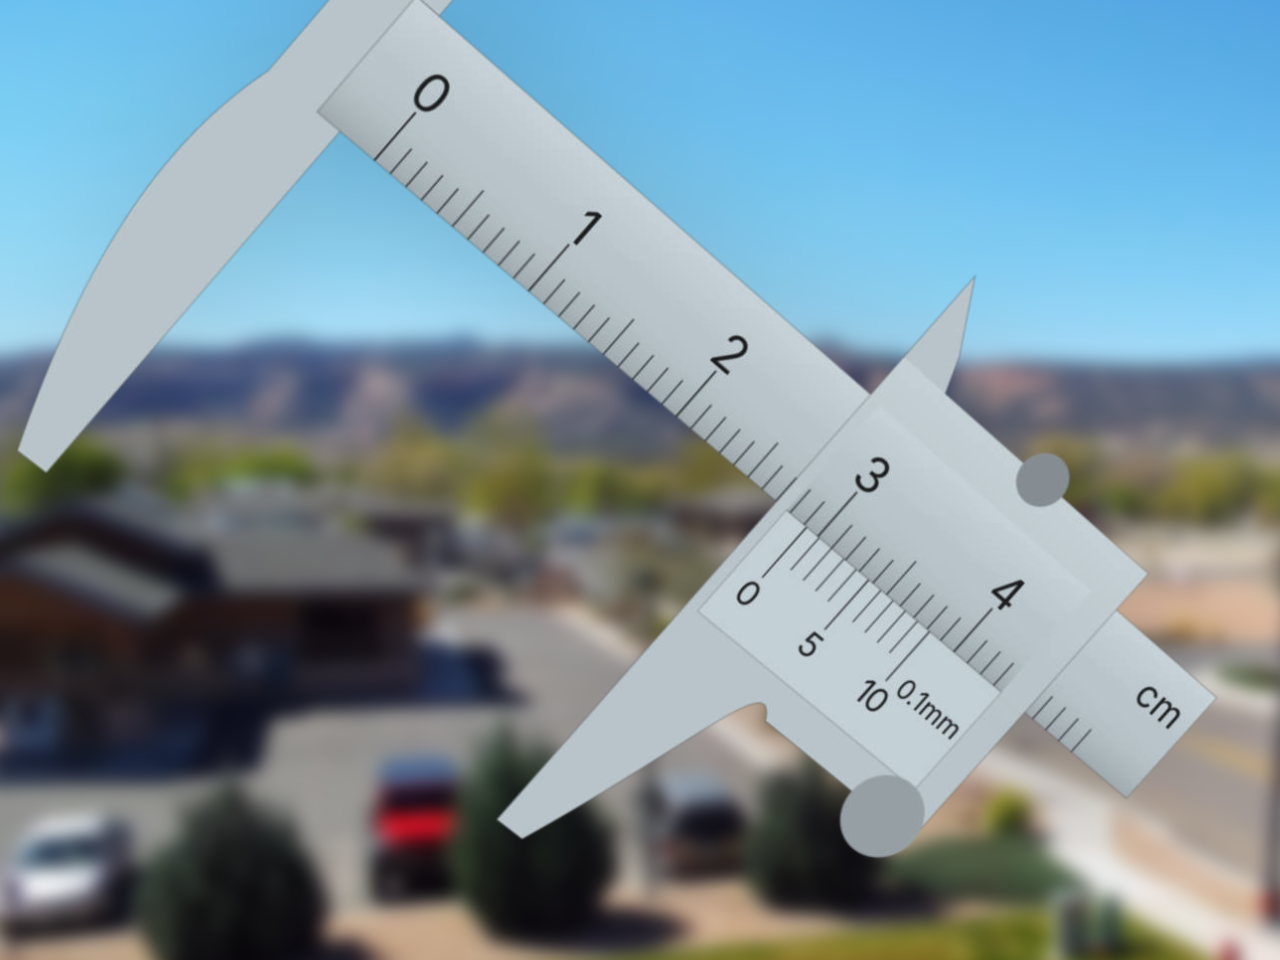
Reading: **29.2** mm
